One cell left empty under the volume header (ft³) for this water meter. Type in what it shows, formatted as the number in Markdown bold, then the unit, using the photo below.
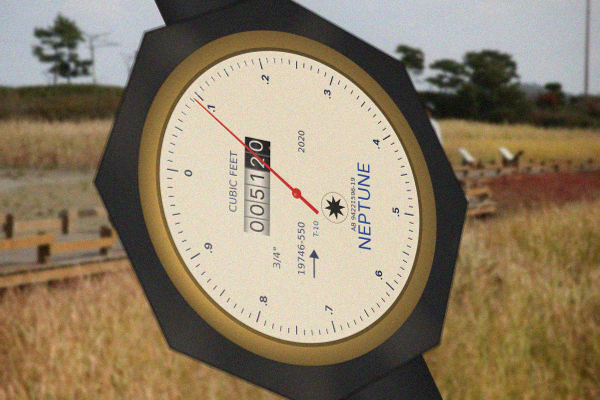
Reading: **5120.09** ft³
